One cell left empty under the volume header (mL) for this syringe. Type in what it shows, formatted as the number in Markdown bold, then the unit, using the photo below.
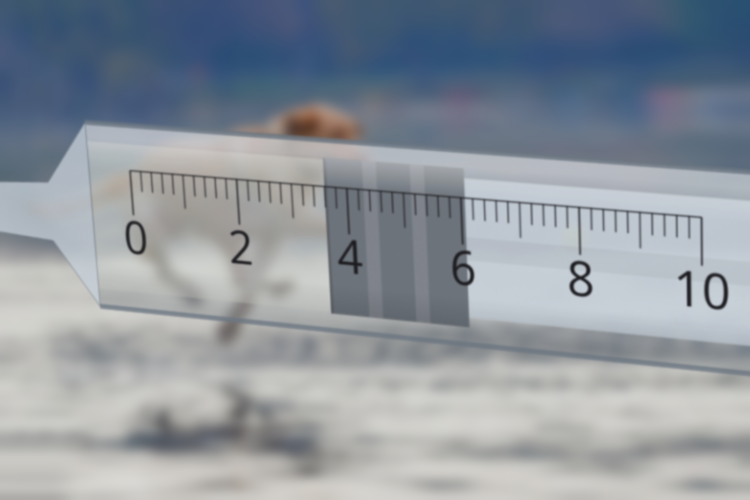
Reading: **3.6** mL
